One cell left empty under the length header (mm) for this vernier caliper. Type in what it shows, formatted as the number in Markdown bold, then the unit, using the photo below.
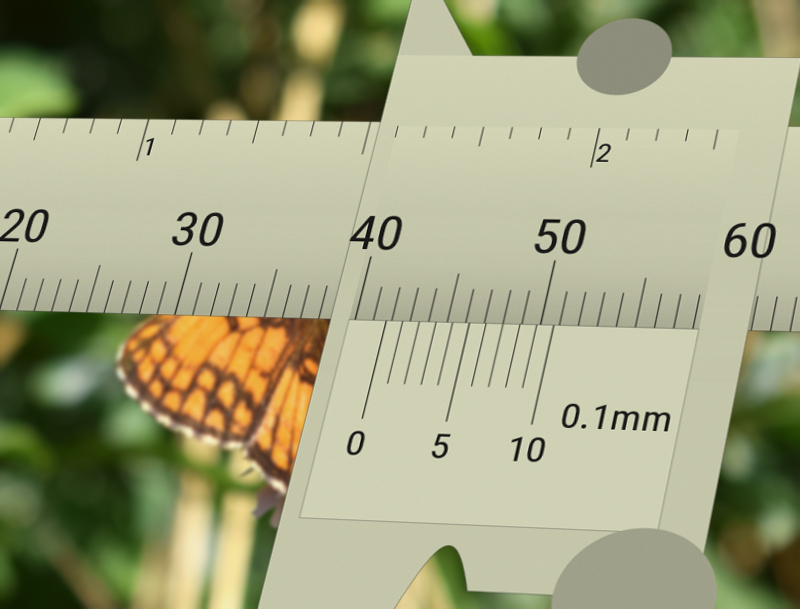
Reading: **41.7** mm
